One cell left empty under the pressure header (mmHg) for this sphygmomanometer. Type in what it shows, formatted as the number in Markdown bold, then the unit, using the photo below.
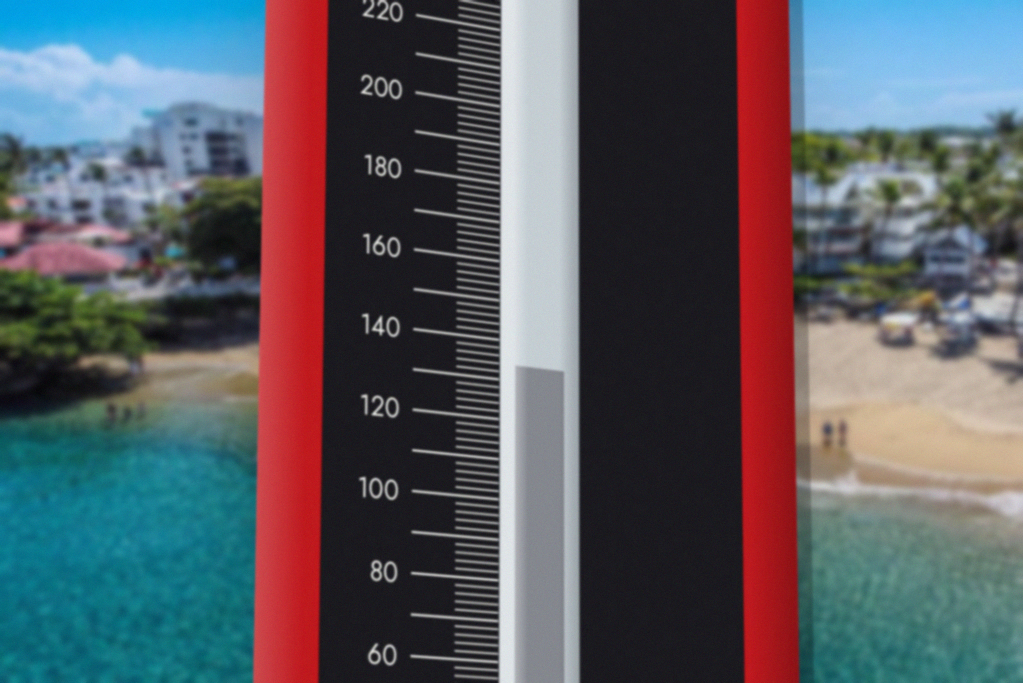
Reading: **134** mmHg
